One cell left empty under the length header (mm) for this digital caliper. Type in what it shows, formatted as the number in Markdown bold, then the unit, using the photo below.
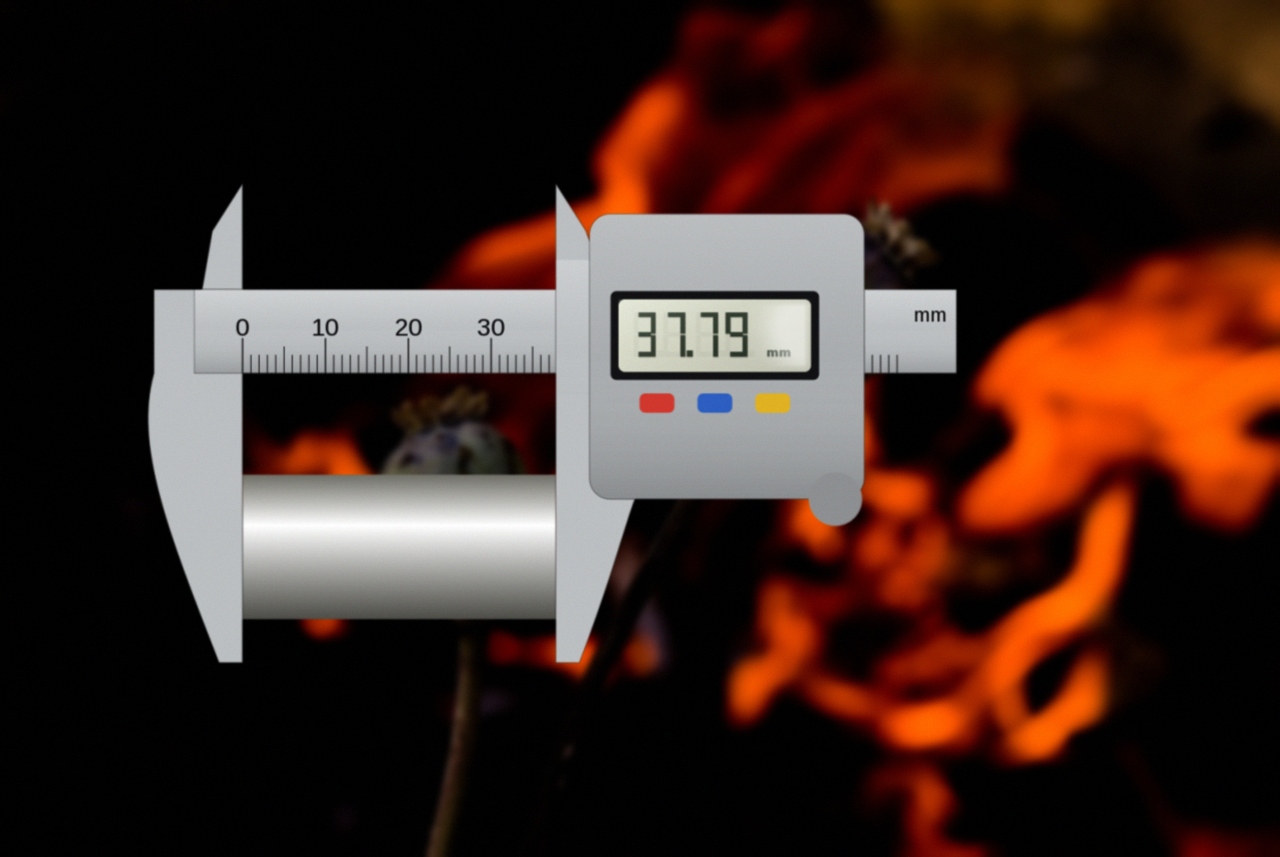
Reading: **37.79** mm
